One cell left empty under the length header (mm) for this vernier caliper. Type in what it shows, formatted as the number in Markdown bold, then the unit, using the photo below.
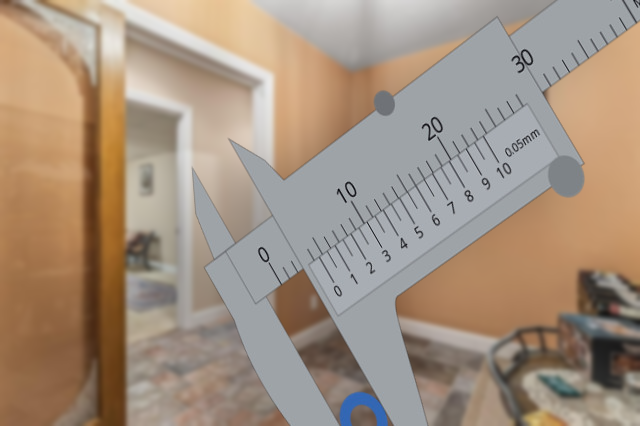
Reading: **4.6** mm
